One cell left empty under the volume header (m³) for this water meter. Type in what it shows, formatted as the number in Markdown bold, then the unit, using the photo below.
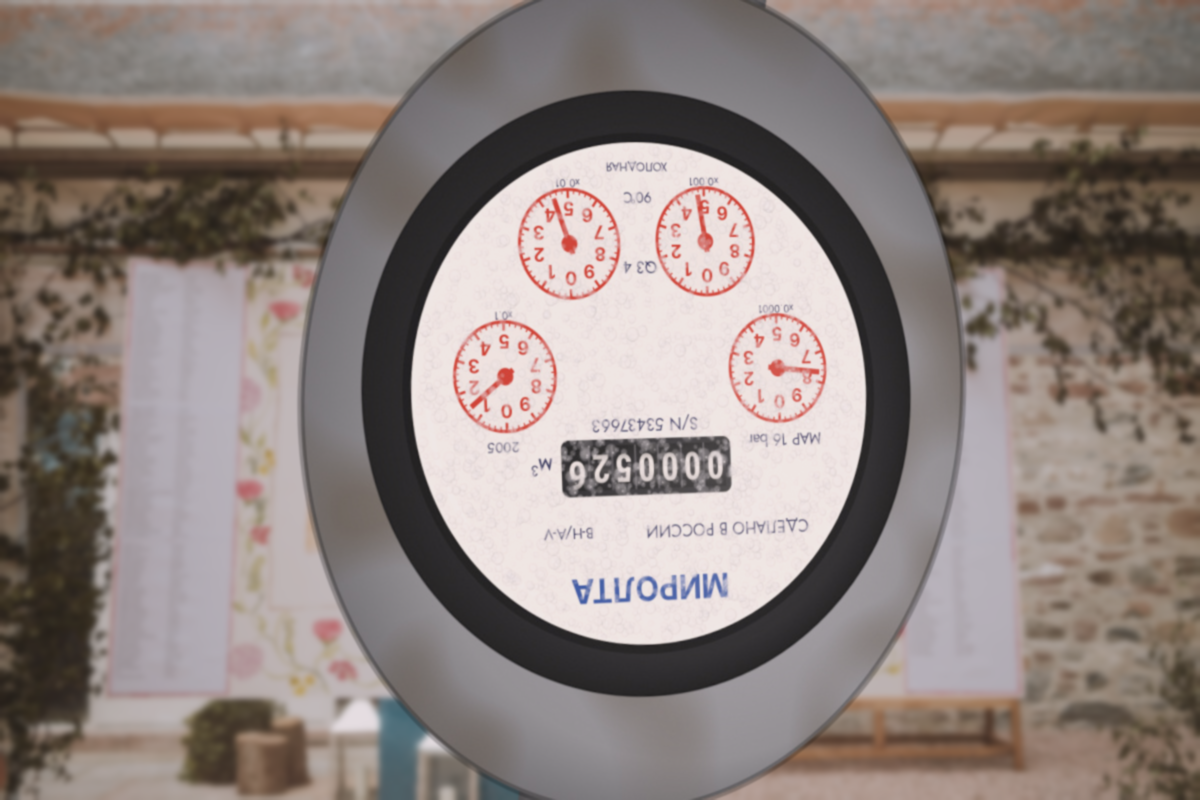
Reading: **526.1447** m³
